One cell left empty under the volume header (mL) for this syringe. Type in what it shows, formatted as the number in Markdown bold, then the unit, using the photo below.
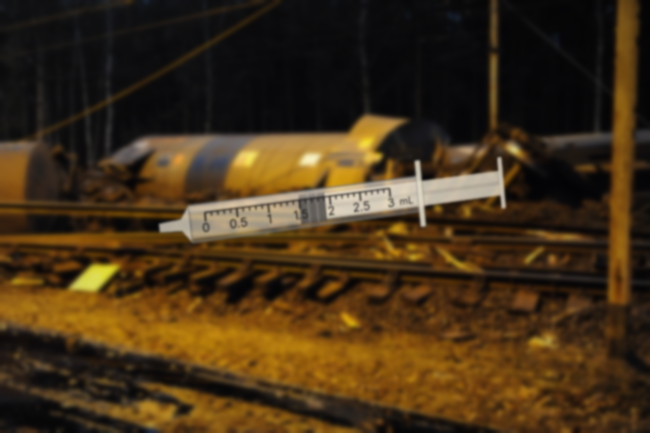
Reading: **1.5** mL
